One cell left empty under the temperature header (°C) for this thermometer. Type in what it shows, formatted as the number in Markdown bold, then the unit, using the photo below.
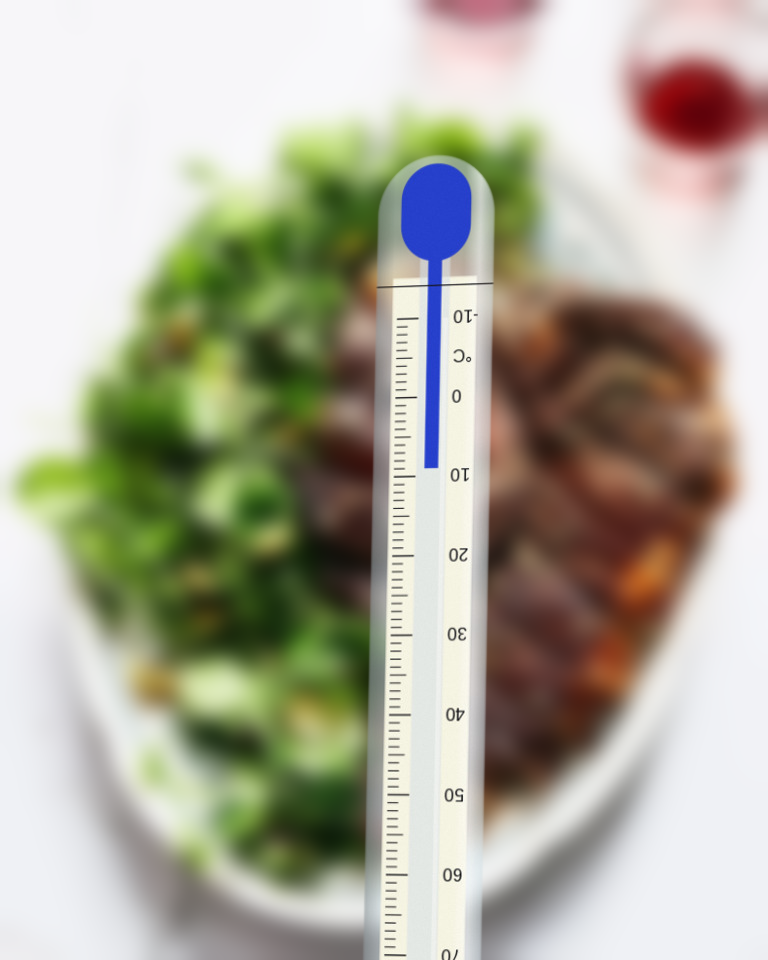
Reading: **9** °C
